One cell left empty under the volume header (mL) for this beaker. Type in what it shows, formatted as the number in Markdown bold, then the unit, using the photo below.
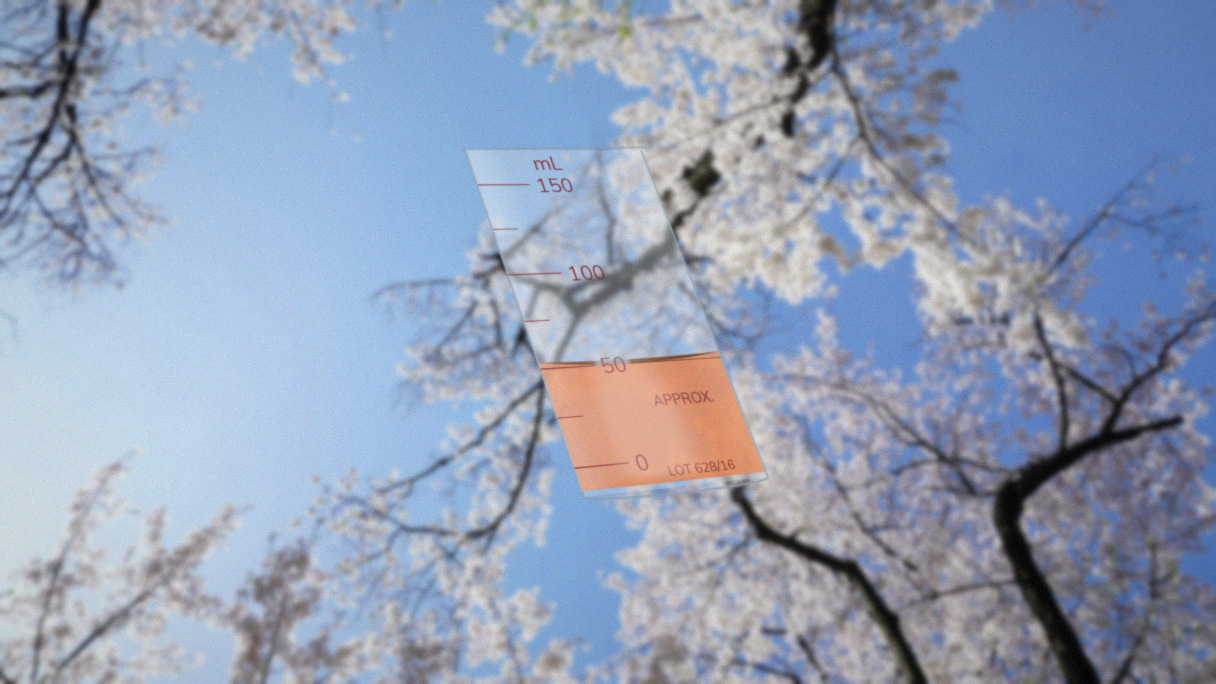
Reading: **50** mL
